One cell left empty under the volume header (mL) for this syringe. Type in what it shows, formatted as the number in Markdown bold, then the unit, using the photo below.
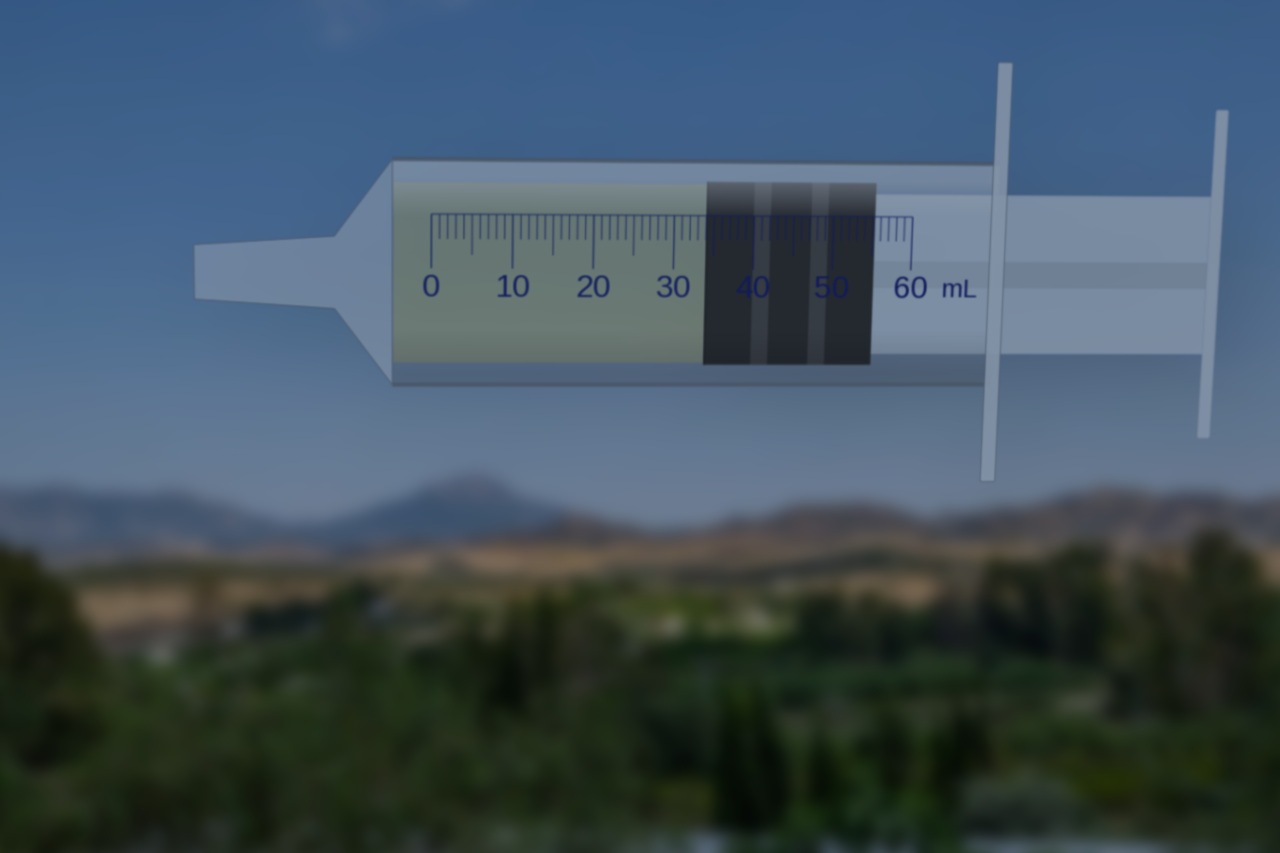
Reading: **34** mL
